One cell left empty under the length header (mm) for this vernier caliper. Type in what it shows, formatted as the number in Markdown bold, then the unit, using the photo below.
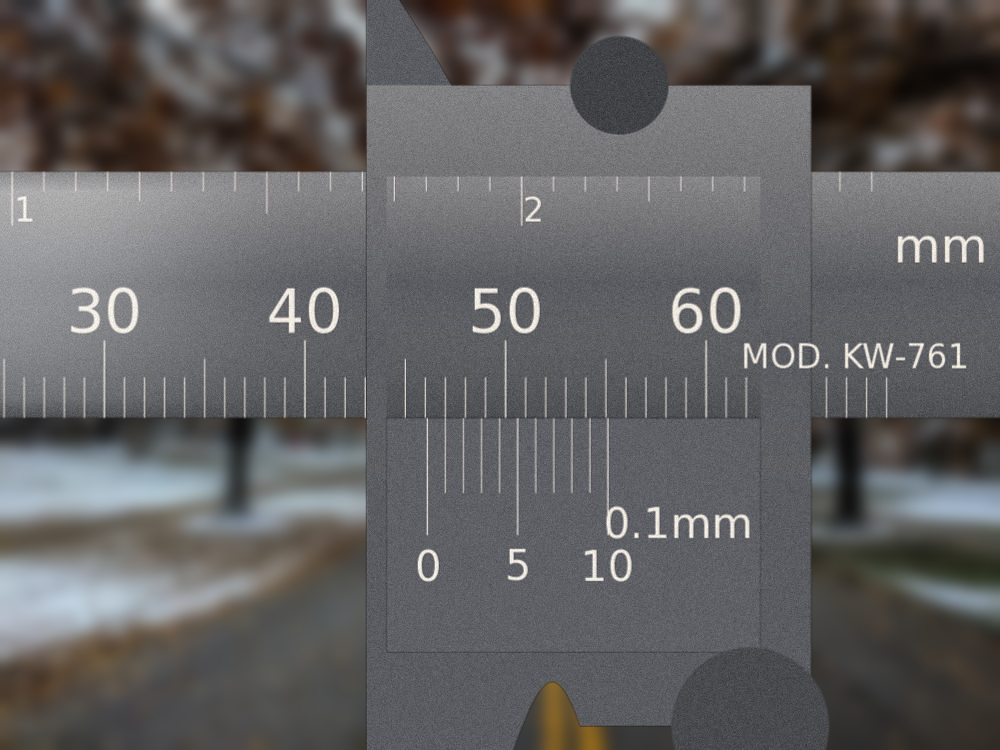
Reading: **46.1** mm
